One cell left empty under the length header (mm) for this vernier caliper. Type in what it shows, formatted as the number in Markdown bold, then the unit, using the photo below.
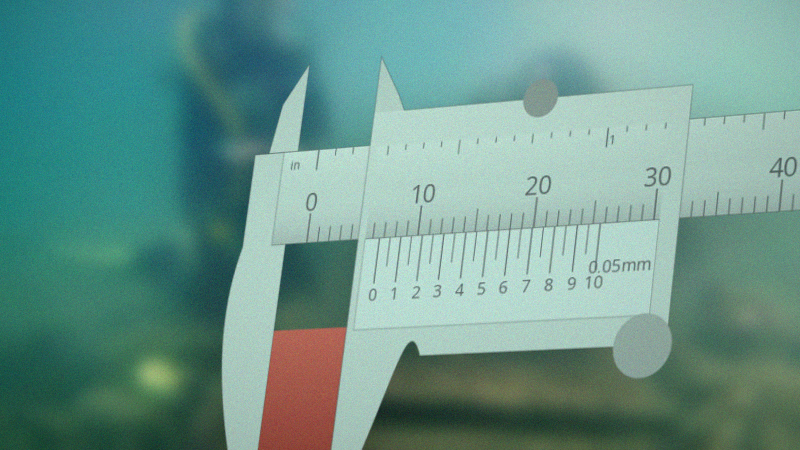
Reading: **6.6** mm
